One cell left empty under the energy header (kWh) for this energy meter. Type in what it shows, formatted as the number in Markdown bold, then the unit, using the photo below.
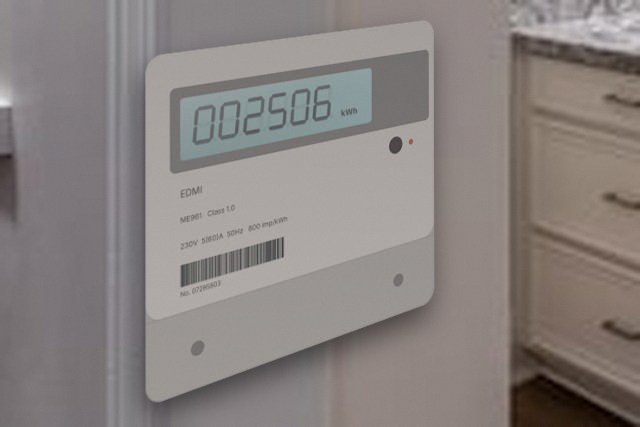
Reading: **2506** kWh
